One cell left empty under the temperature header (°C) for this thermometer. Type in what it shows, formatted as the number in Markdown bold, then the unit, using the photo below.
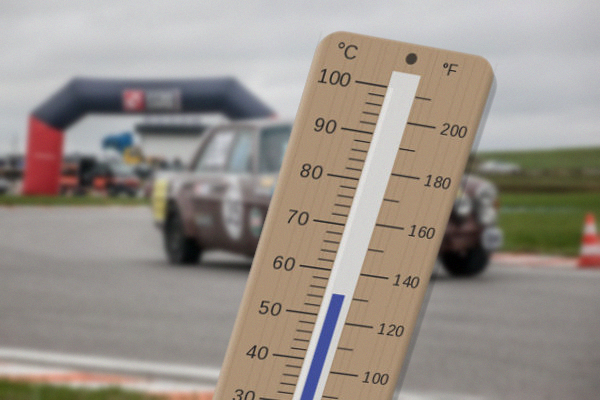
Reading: **55** °C
